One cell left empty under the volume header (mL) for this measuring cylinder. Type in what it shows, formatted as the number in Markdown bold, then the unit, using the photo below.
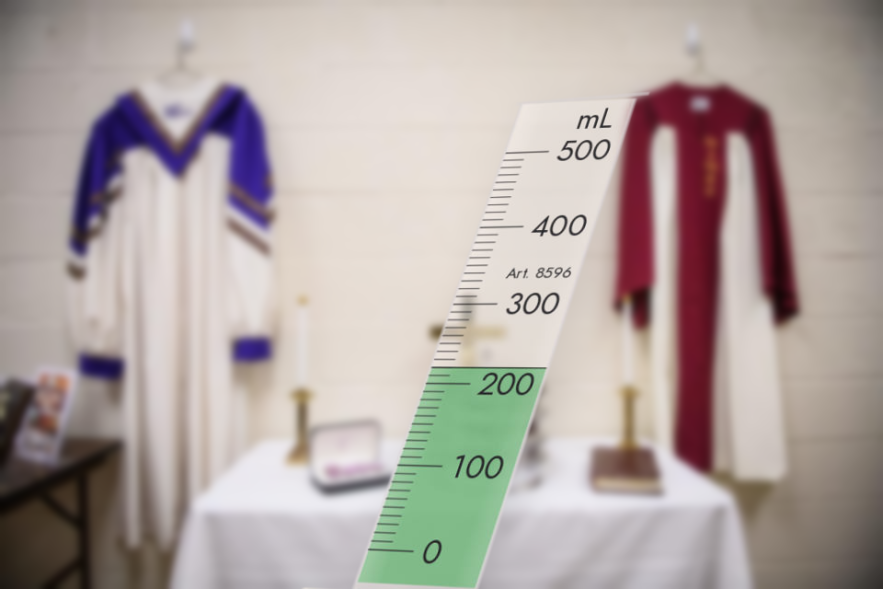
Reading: **220** mL
